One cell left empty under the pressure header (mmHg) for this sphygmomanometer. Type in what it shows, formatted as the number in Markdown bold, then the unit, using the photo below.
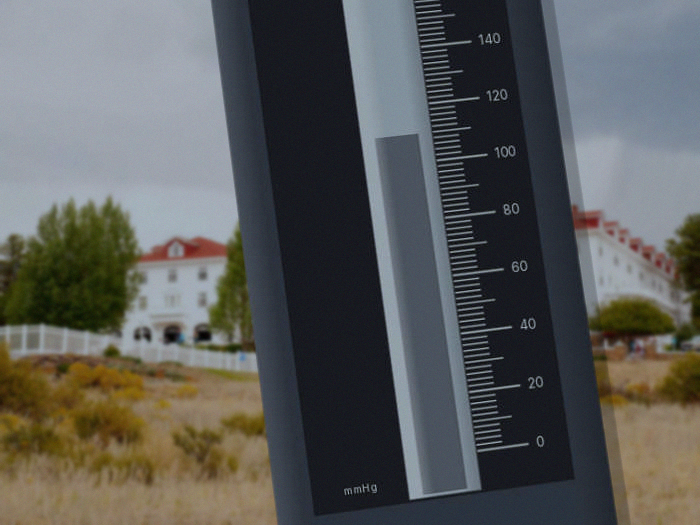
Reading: **110** mmHg
